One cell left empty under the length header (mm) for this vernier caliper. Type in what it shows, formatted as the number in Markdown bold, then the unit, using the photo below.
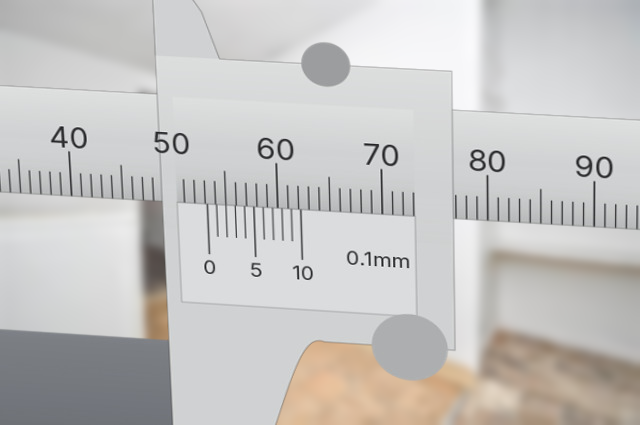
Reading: **53.2** mm
